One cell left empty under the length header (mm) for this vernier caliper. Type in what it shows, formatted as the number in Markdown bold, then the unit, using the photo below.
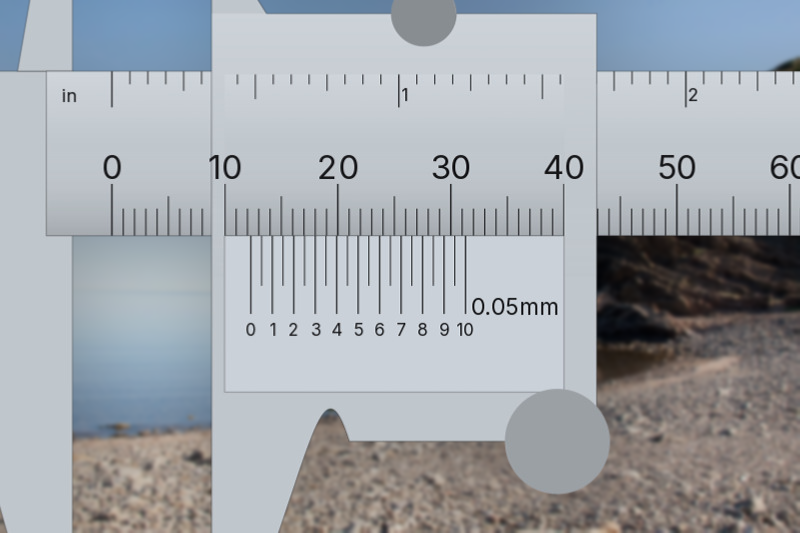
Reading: **12.3** mm
